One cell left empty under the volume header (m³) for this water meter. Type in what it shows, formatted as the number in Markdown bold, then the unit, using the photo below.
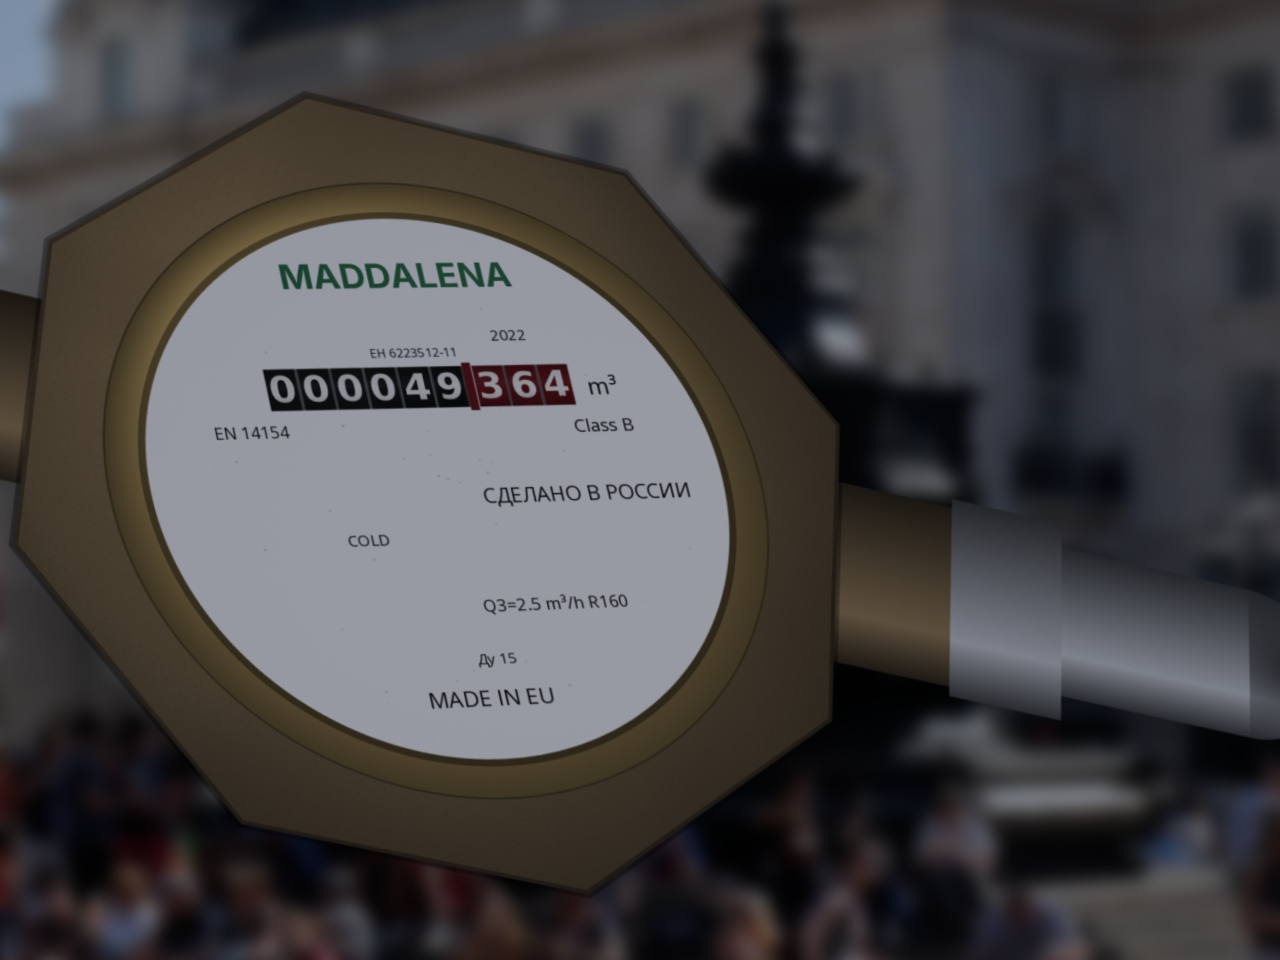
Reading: **49.364** m³
